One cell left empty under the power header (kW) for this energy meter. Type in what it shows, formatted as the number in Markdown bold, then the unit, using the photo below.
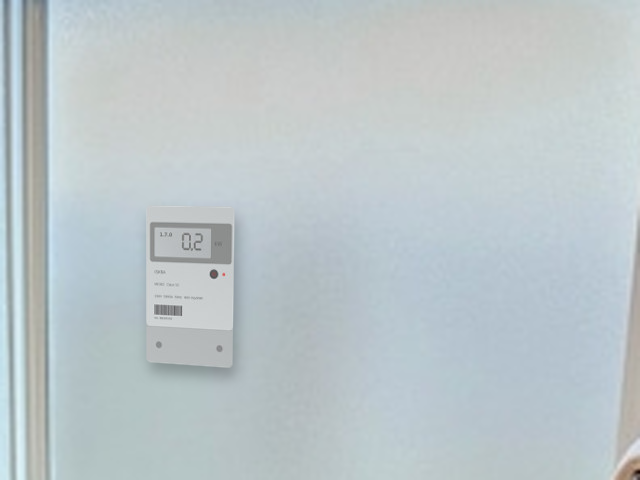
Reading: **0.2** kW
